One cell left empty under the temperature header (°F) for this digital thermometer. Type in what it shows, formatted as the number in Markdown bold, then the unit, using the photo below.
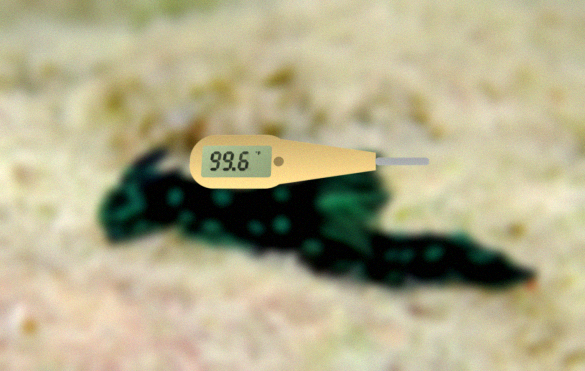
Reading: **99.6** °F
